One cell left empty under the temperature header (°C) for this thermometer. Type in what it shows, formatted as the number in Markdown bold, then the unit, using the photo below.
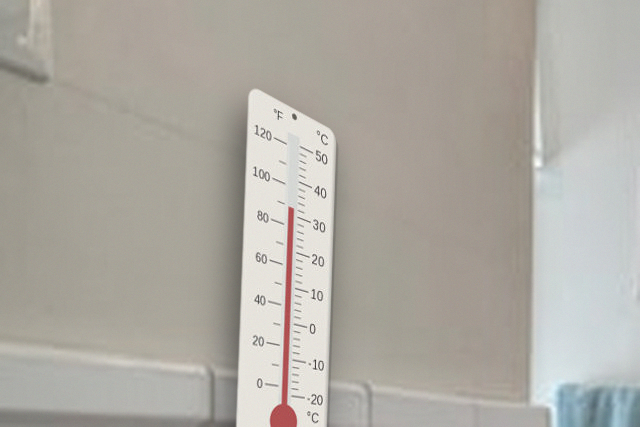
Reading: **32** °C
